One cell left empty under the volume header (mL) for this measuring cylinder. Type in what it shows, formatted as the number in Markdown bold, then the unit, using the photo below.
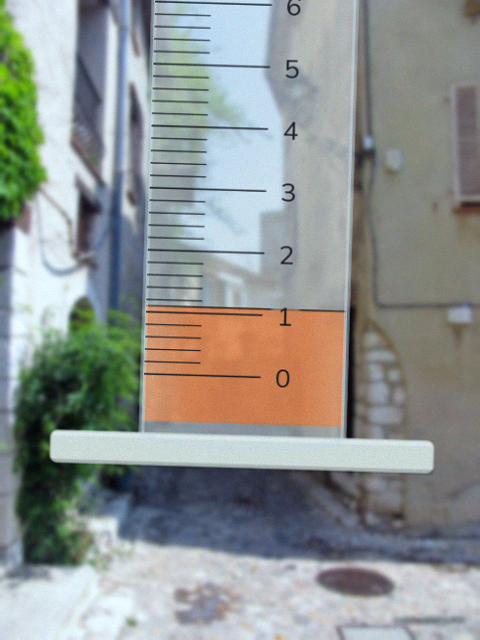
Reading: **1.1** mL
